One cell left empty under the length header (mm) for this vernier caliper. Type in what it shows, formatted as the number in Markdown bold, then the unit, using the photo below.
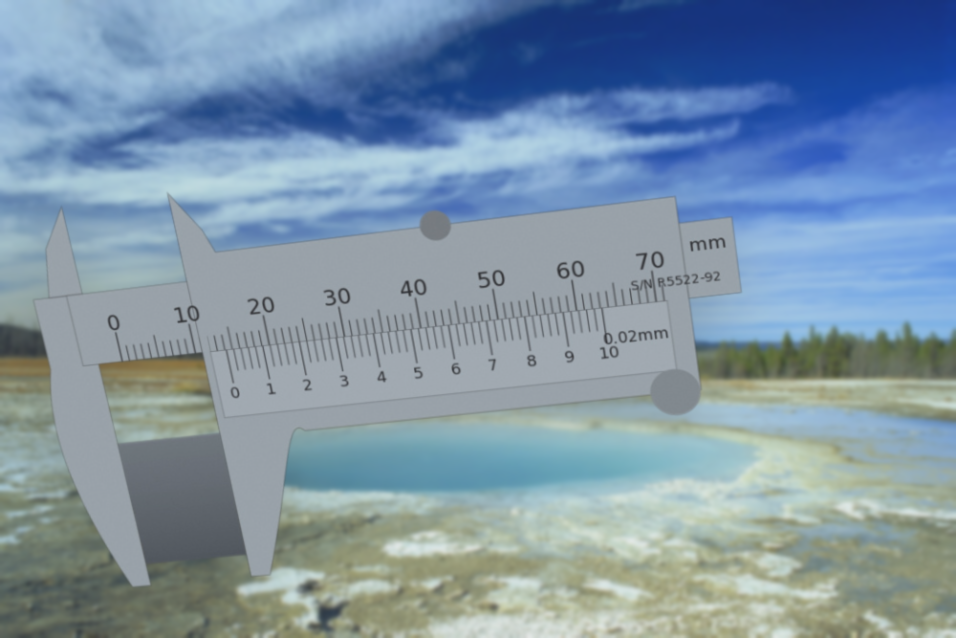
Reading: **14.2** mm
